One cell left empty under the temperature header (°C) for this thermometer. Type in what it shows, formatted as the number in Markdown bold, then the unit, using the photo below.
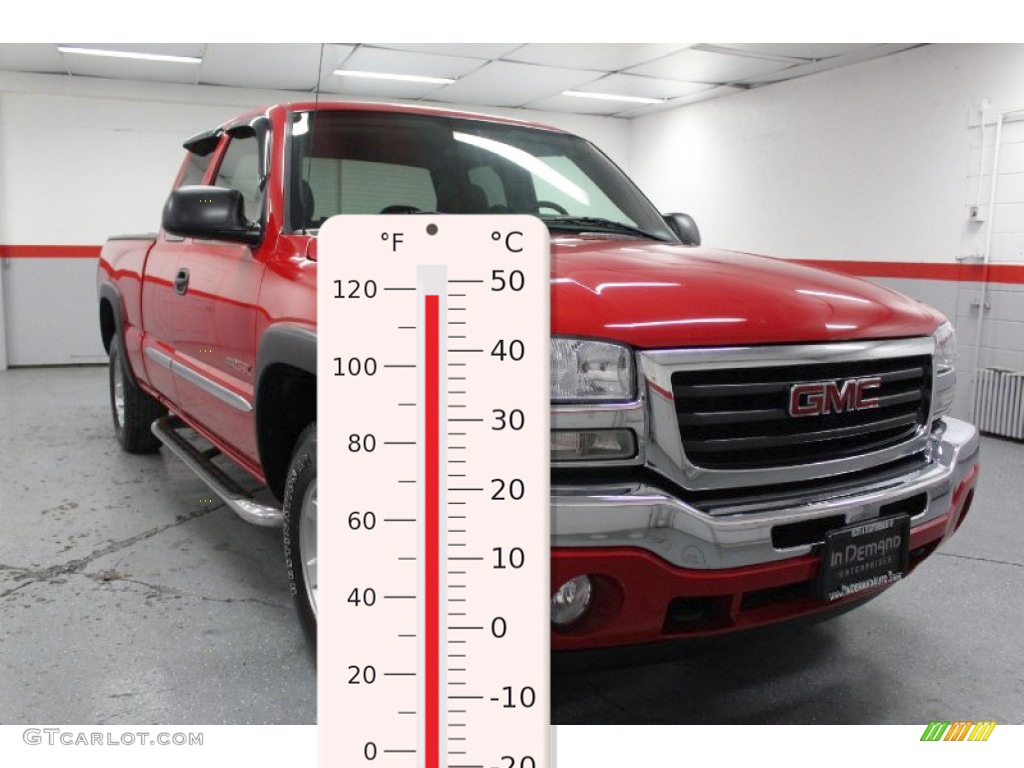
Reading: **48** °C
